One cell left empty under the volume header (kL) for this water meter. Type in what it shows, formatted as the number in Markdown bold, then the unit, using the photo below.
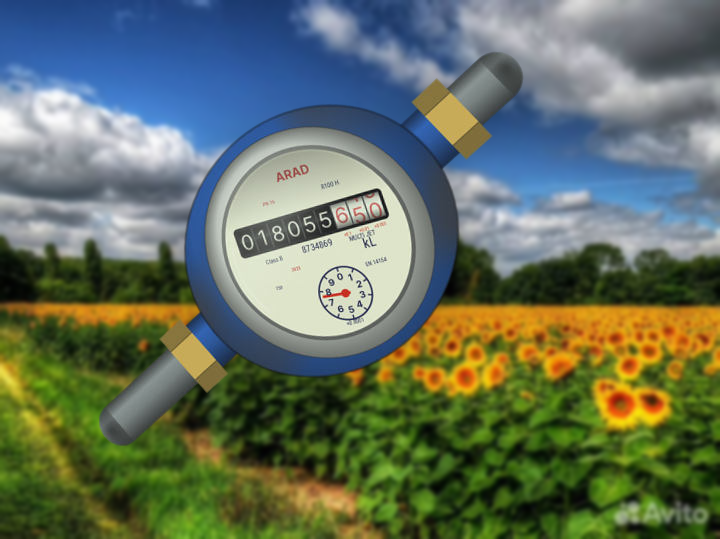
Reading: **18055.6497** kL
